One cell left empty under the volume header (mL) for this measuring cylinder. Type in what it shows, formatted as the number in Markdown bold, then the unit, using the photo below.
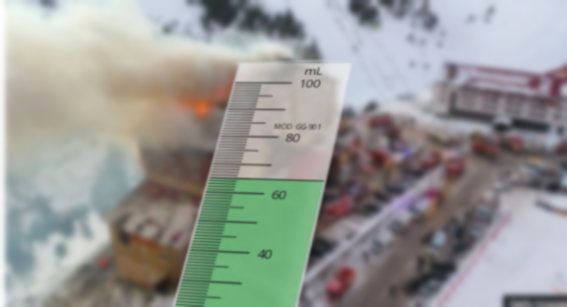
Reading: **65** mL
